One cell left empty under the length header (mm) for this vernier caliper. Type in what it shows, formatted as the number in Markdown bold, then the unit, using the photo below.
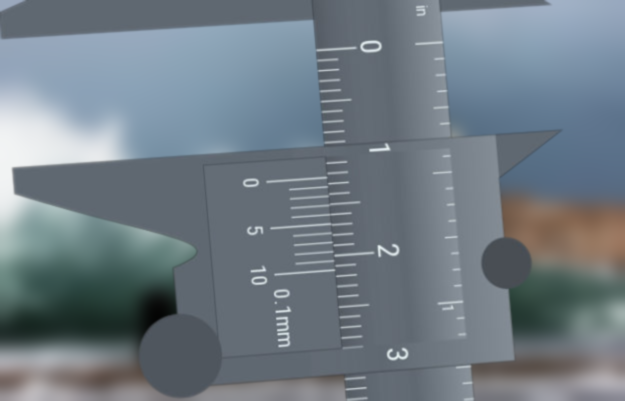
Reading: **12.4** mm
